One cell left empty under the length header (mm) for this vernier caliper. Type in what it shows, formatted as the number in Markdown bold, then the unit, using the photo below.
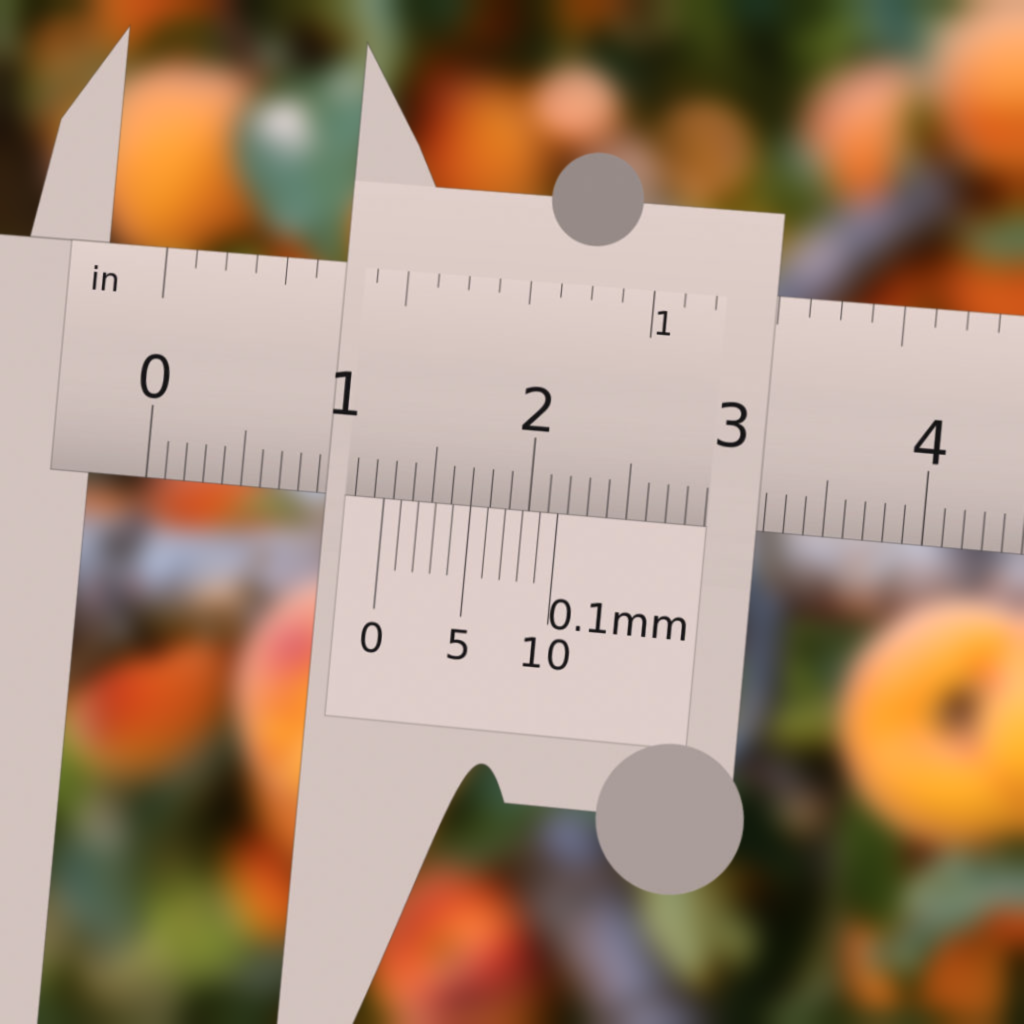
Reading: **12.5** mm
